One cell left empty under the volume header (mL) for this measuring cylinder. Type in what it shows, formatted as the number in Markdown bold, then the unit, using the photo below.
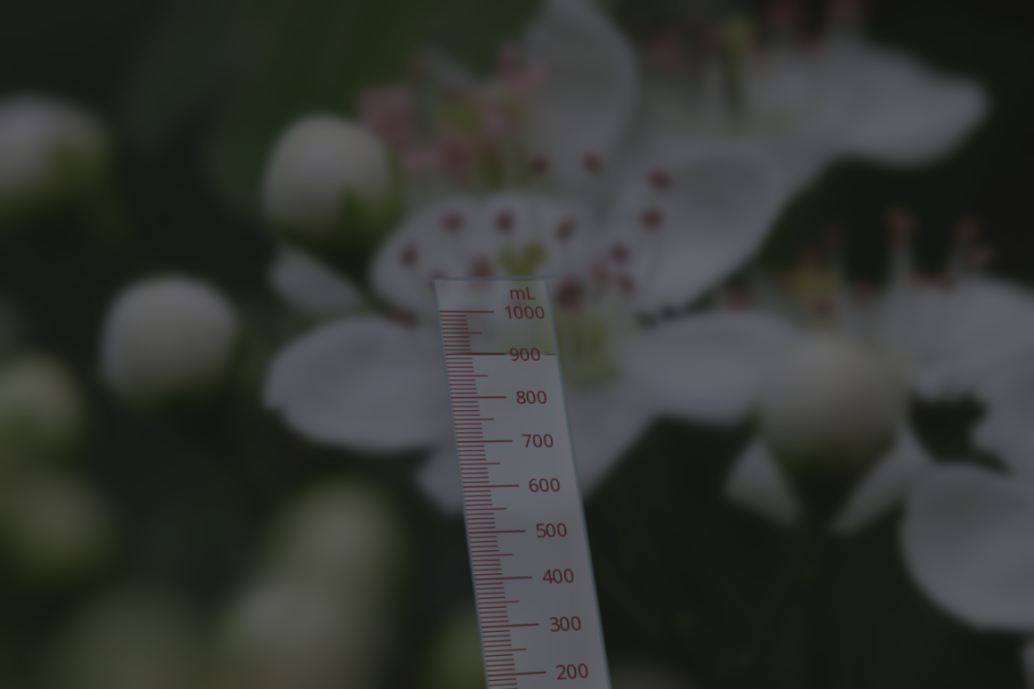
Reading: **900** mL
